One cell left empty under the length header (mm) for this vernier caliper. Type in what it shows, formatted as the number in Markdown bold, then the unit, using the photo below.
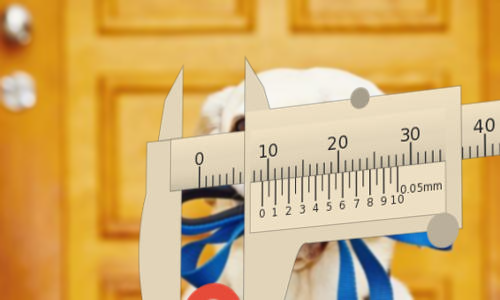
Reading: **9.2** mm
